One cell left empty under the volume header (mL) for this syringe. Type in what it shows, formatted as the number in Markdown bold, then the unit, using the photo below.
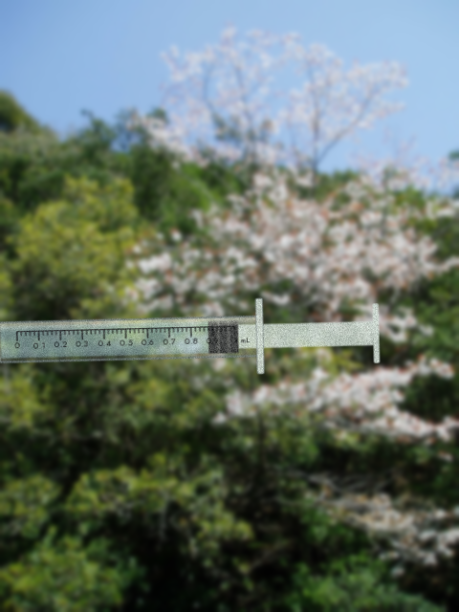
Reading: **0.88** mL
